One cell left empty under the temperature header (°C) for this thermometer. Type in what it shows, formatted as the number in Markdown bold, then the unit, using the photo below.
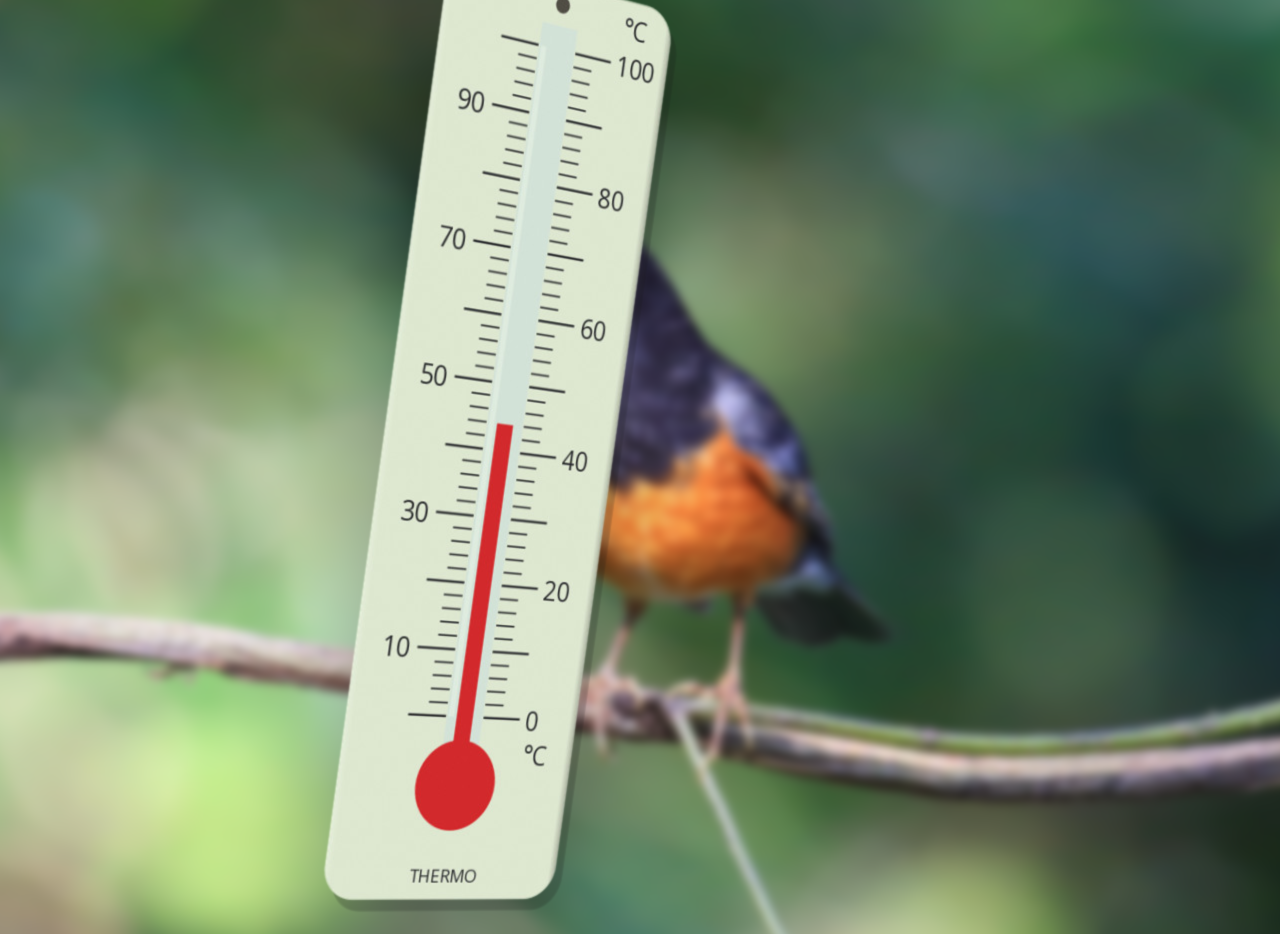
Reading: **44** °C
